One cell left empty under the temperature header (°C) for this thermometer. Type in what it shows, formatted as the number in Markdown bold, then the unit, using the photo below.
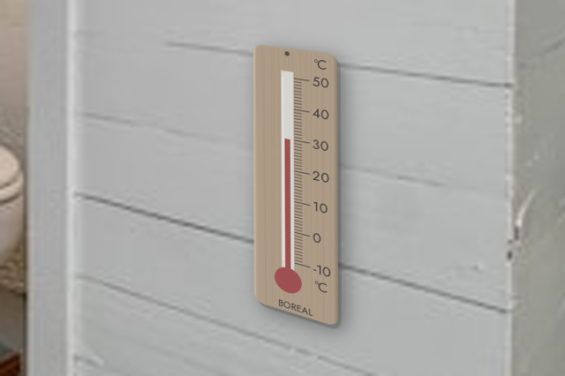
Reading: **30** °C
